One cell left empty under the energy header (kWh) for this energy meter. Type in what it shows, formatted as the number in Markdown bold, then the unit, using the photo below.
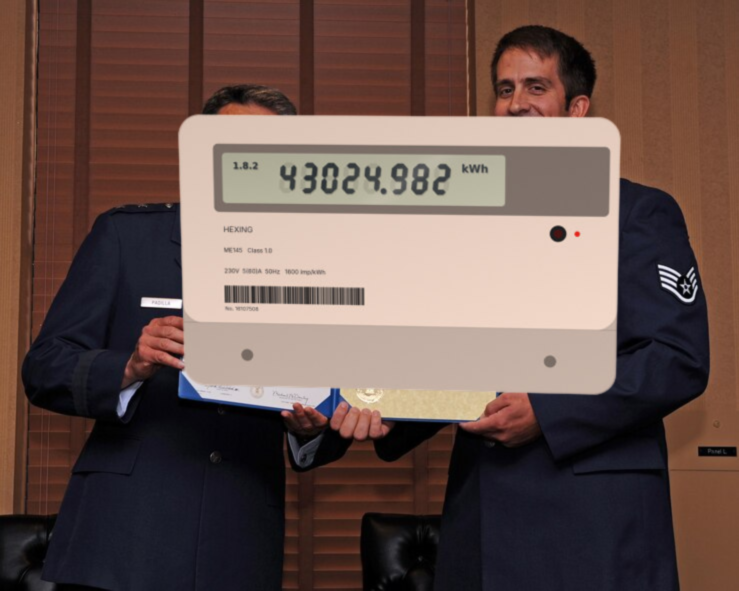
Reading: **43024.982** kWh
